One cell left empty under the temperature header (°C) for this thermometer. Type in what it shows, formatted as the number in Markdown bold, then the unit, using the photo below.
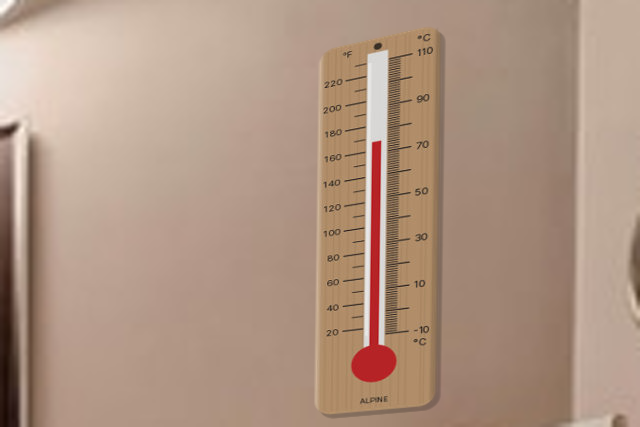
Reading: **75** °C
